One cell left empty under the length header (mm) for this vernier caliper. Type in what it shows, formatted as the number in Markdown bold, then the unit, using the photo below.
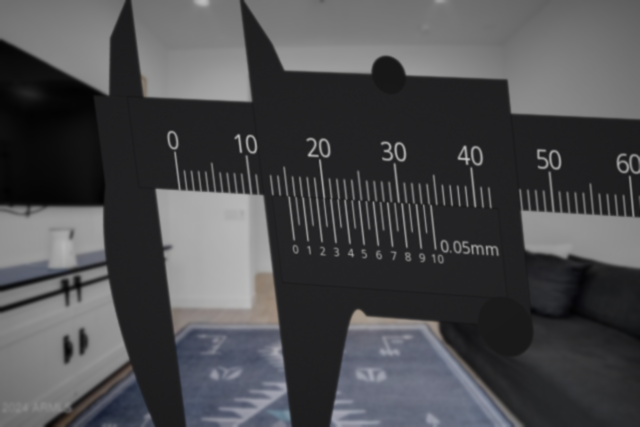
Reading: **15.2** mm
